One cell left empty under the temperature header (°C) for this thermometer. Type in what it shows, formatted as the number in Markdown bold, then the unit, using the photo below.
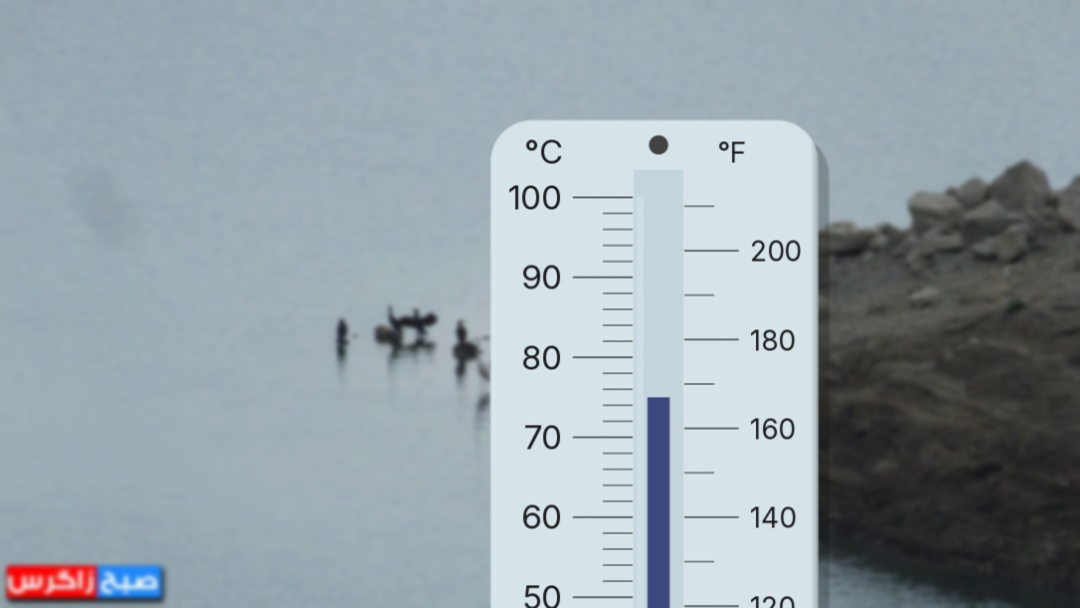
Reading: **75** °C
